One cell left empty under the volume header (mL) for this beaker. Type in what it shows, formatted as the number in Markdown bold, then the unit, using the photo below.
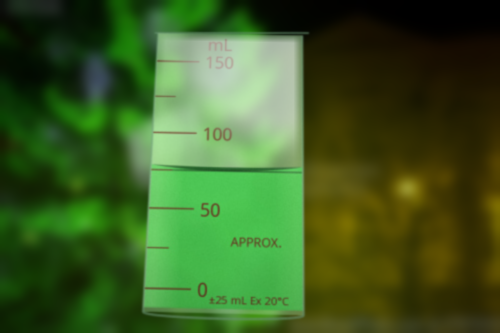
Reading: **75** mL
